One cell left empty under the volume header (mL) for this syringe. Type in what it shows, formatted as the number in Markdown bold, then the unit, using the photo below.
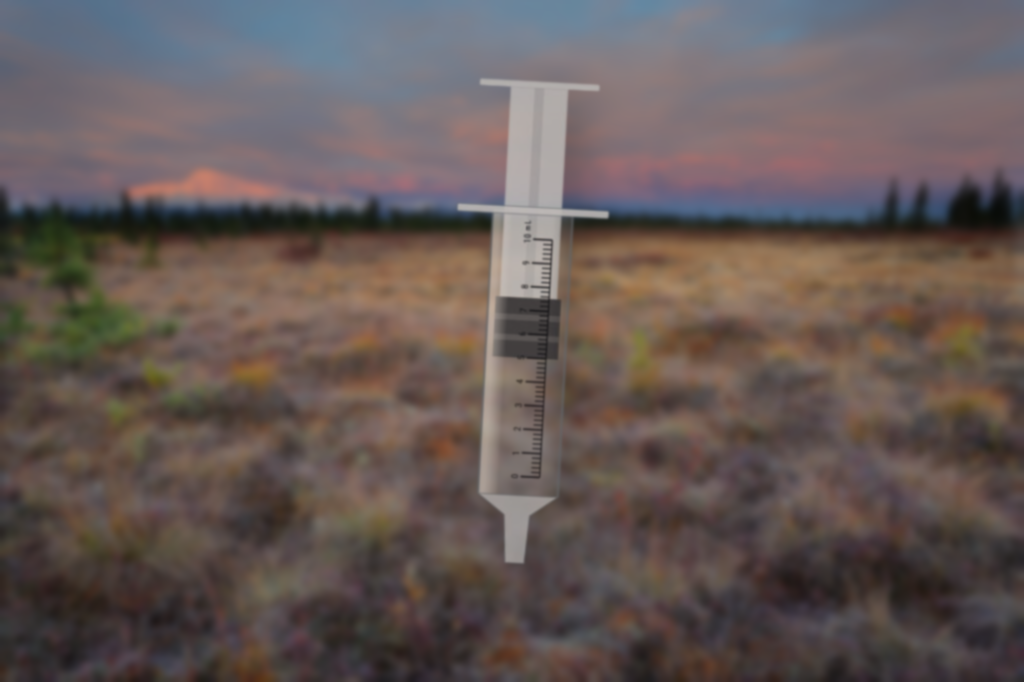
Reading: **5** mL
